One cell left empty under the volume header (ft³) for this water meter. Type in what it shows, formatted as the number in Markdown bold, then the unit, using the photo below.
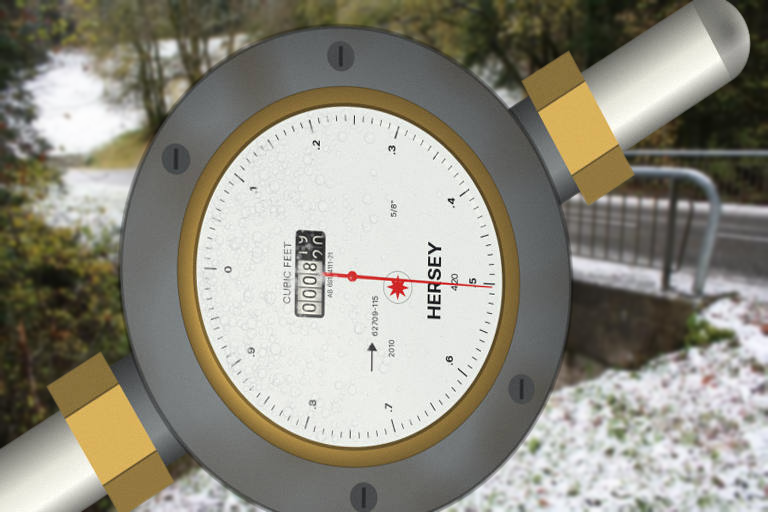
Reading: **819.50** ft³
